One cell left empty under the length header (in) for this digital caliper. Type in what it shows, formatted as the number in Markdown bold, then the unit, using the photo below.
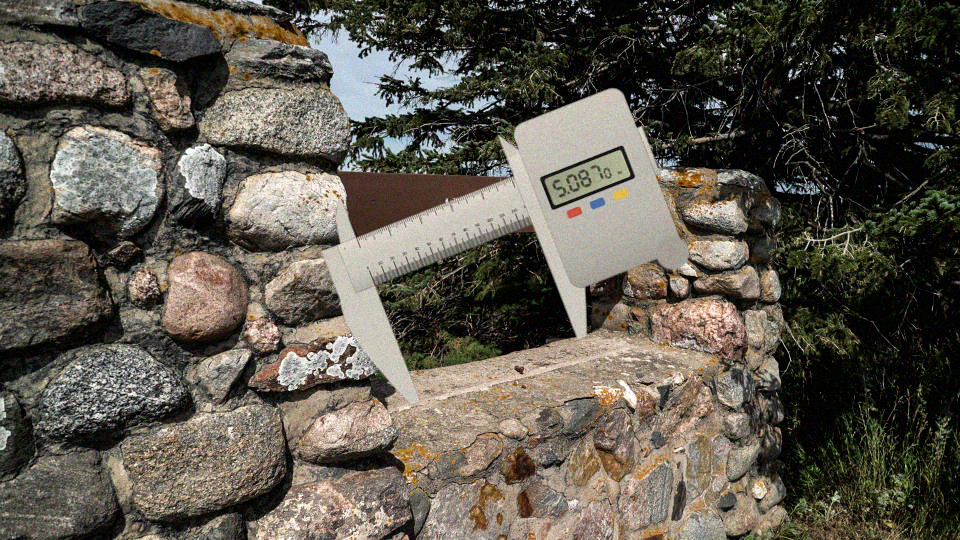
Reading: **5.0870** in
